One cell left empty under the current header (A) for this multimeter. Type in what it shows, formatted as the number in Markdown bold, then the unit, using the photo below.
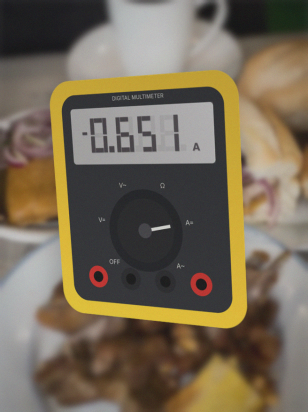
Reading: **-0.651** A
